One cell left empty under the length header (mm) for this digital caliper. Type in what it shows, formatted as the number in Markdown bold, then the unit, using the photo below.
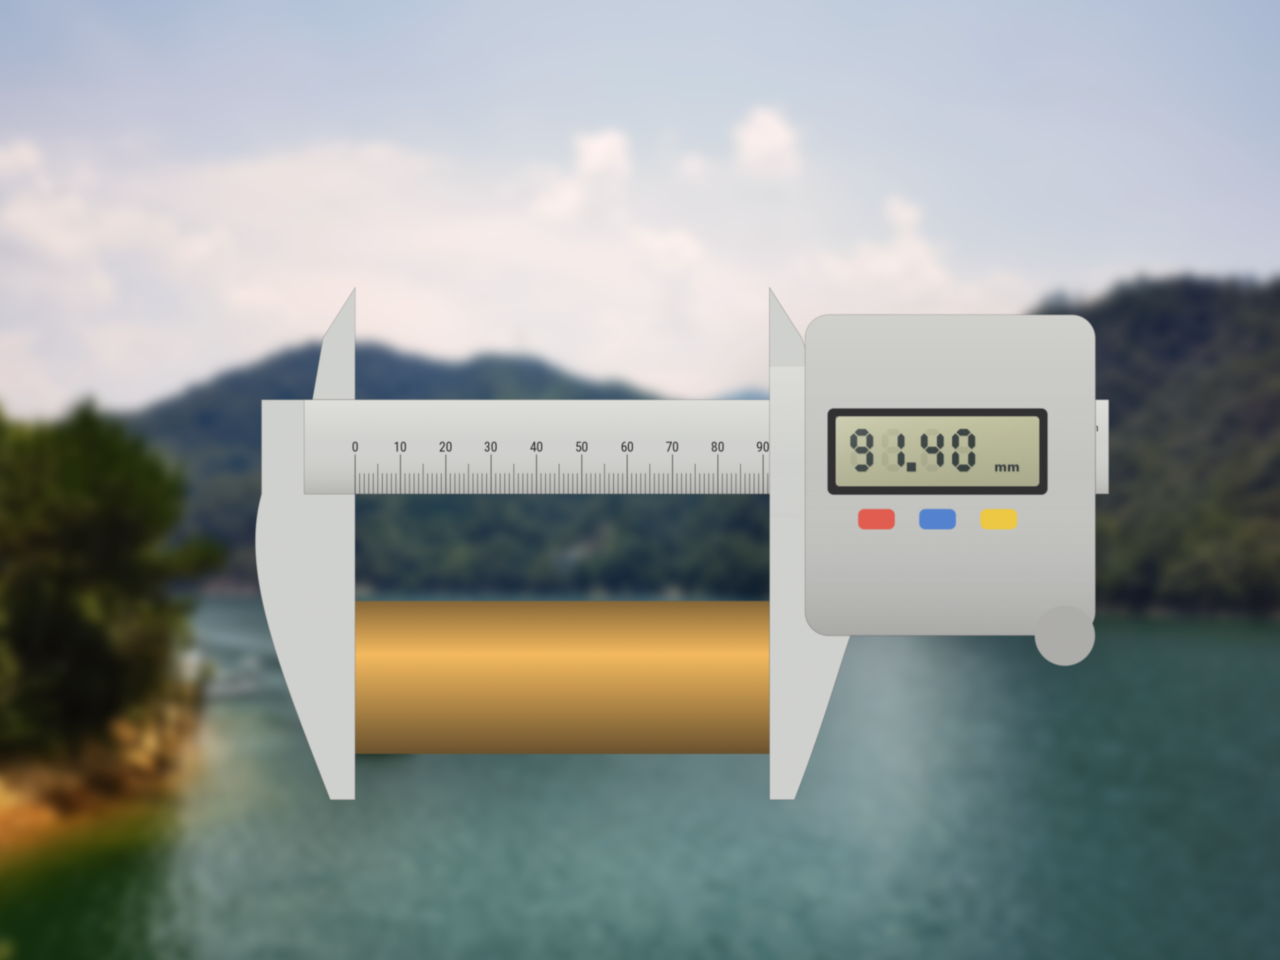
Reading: **91.40** mm
